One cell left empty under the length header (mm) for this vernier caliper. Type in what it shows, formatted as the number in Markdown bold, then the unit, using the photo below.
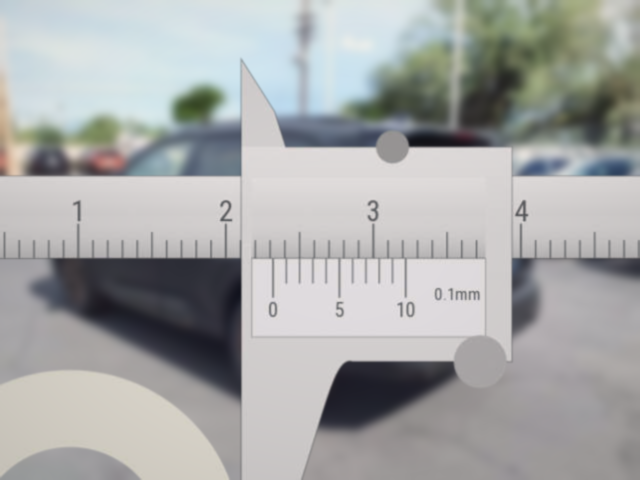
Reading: **23.2** mm
